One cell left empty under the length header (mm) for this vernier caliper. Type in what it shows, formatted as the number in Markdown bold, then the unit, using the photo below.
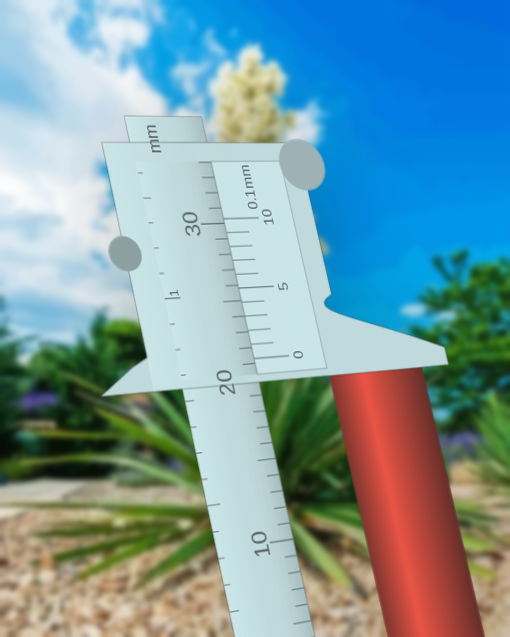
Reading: **21.3** mm
